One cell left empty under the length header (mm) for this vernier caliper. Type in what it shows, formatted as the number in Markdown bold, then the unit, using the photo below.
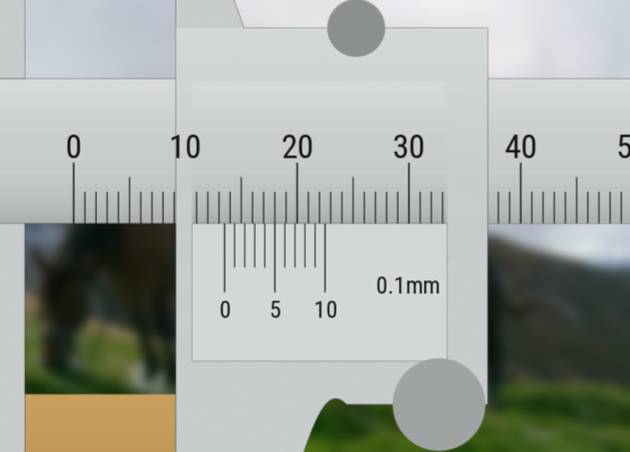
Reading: **13.5** mm
